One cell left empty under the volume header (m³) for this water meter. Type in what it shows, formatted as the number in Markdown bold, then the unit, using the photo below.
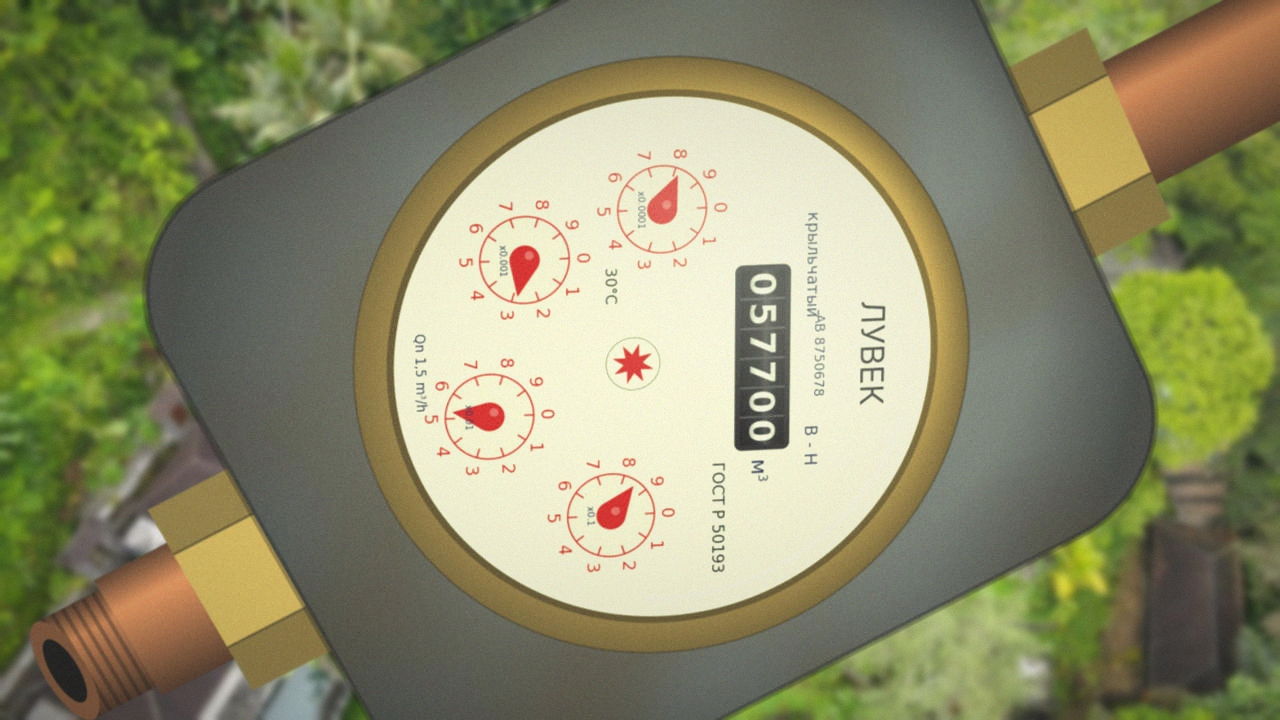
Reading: **57700.8528** m³
